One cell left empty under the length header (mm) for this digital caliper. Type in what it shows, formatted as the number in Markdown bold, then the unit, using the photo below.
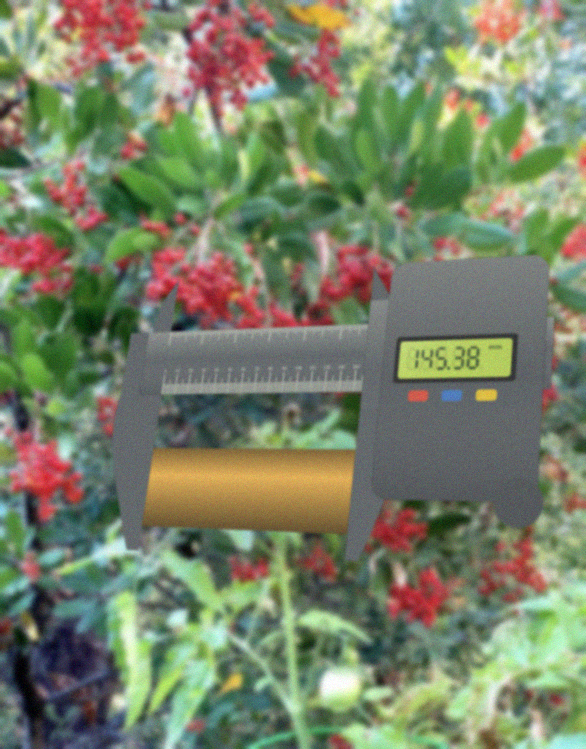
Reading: **145.38** mm
